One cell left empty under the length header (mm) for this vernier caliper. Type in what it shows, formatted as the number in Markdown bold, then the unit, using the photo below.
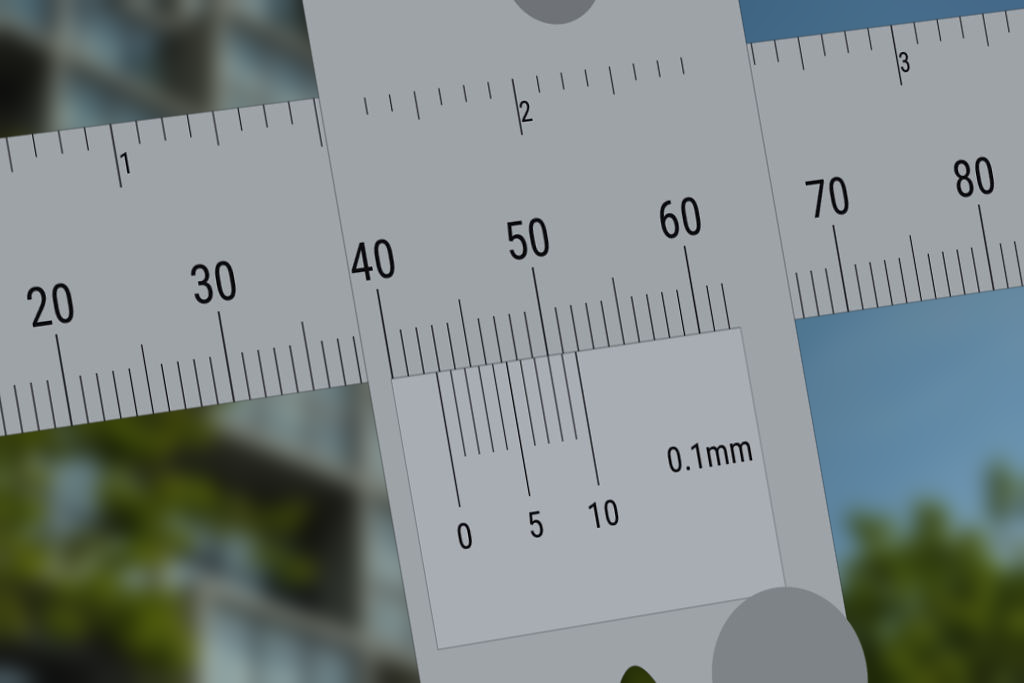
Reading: **42.8** mm
